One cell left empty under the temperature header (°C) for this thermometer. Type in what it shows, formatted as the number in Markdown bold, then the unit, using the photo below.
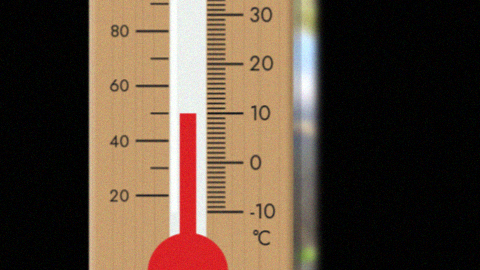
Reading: **10** °C
